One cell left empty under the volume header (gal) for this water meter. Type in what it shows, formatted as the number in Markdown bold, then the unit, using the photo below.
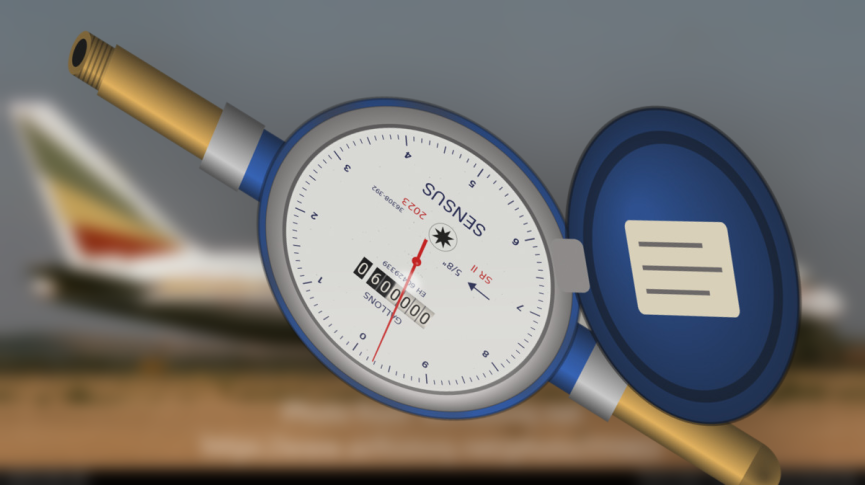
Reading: **89.7** gal
